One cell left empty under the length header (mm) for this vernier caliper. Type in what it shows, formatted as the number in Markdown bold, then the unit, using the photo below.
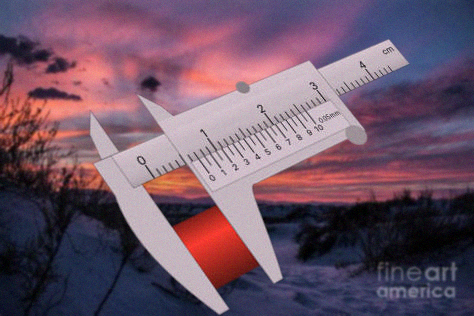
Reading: **7.0** mm
